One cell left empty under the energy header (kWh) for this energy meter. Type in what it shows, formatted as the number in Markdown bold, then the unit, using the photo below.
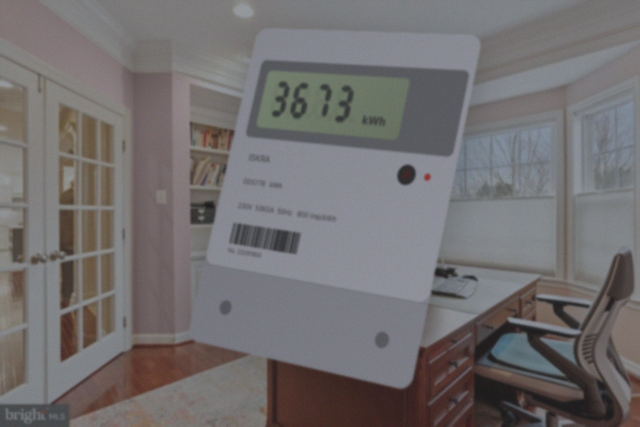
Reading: **3673** kWh
